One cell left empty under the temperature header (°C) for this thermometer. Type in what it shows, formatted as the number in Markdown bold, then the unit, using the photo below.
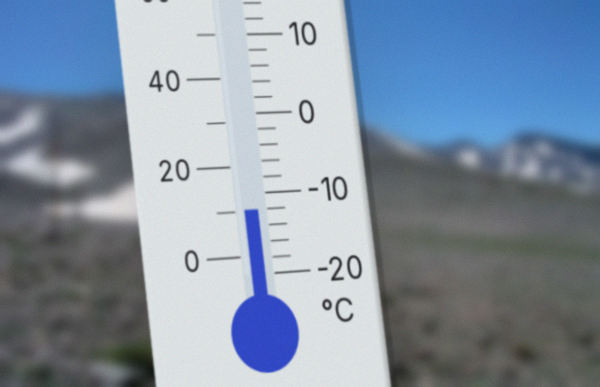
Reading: **-12** °C
